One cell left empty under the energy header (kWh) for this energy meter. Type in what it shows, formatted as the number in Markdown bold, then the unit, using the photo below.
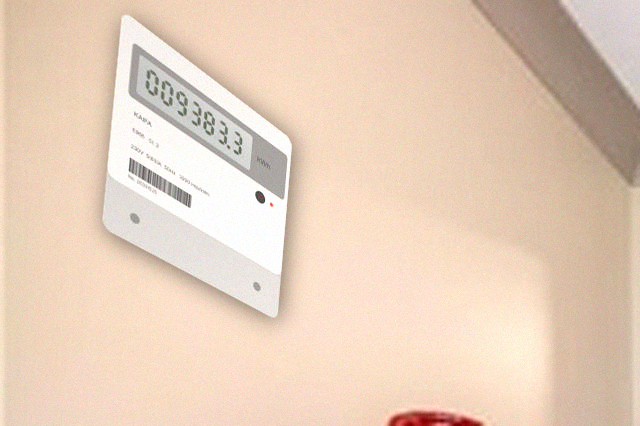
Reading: **9383.3** kWh
